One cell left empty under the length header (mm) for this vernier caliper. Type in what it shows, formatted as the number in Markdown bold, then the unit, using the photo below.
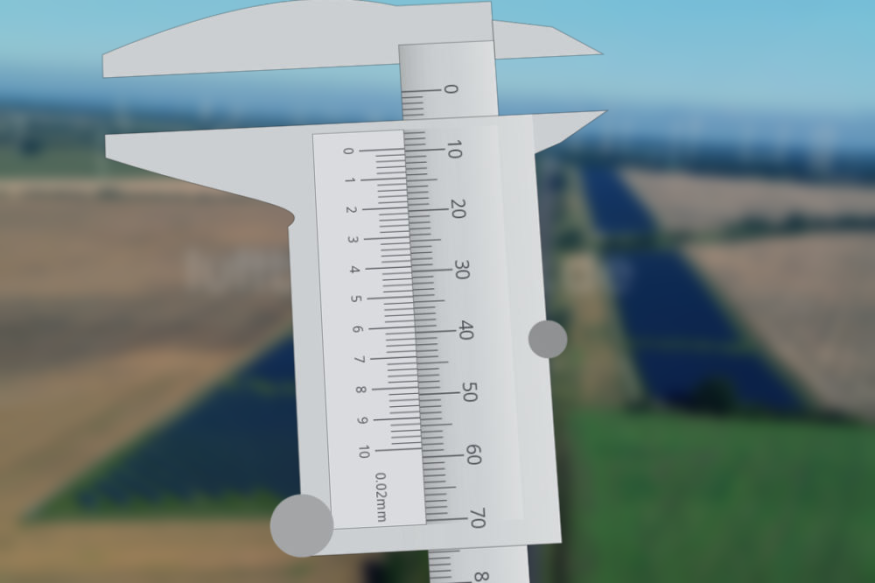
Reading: **9.6** mm
